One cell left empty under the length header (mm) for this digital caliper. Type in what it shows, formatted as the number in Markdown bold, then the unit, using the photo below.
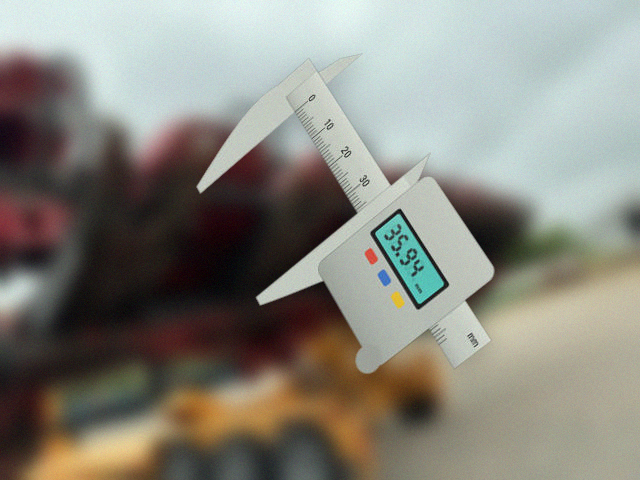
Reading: **35.94** mm
